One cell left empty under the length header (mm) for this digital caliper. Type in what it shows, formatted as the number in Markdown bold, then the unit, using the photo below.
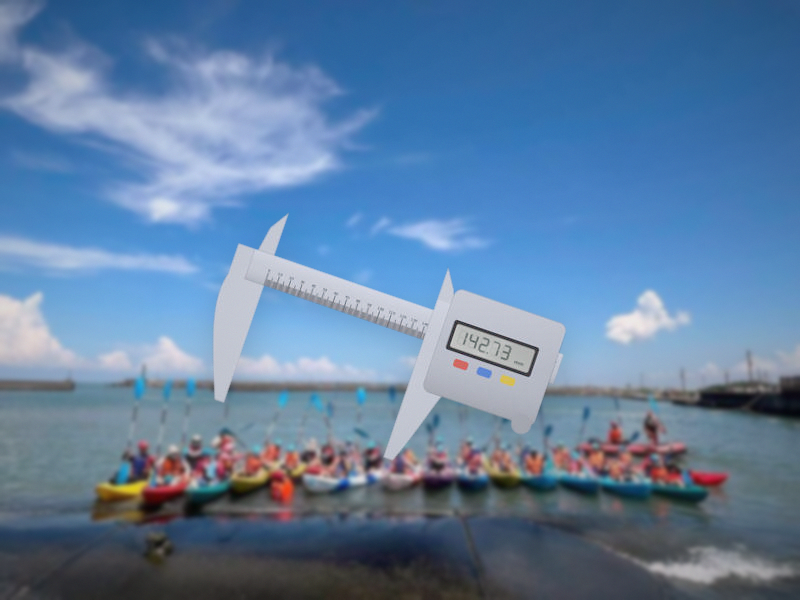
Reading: **142.73** mm
